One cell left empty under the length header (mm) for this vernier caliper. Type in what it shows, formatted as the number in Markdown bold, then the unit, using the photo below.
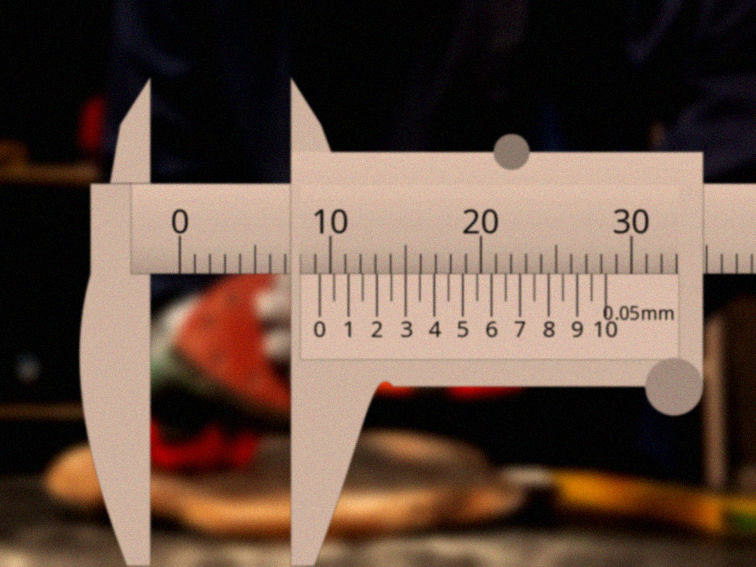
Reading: **9.3** mm
